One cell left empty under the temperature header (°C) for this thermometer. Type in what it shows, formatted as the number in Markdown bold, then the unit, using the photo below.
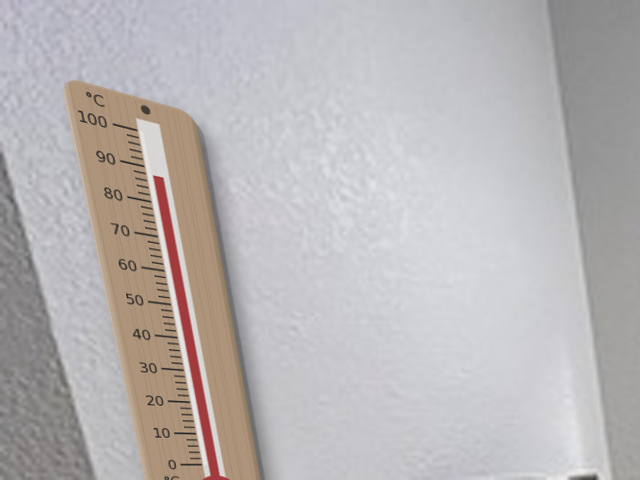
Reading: **88** °C
